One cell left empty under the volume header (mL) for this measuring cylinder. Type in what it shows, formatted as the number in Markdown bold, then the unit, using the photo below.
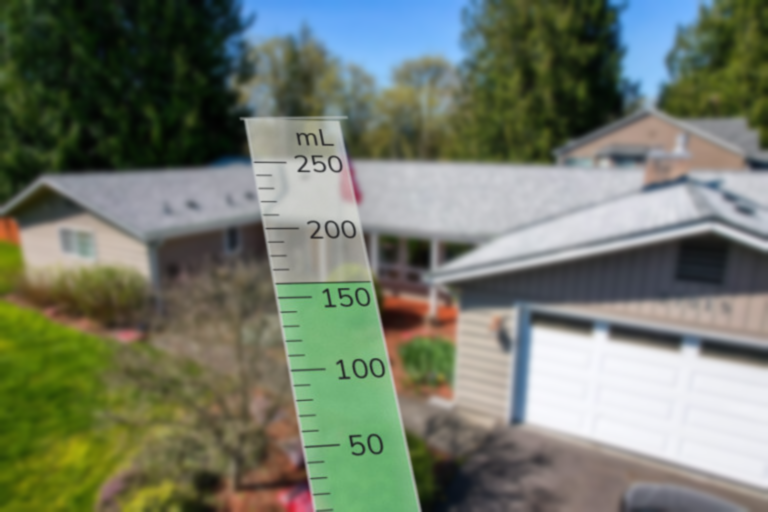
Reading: **160** mL
